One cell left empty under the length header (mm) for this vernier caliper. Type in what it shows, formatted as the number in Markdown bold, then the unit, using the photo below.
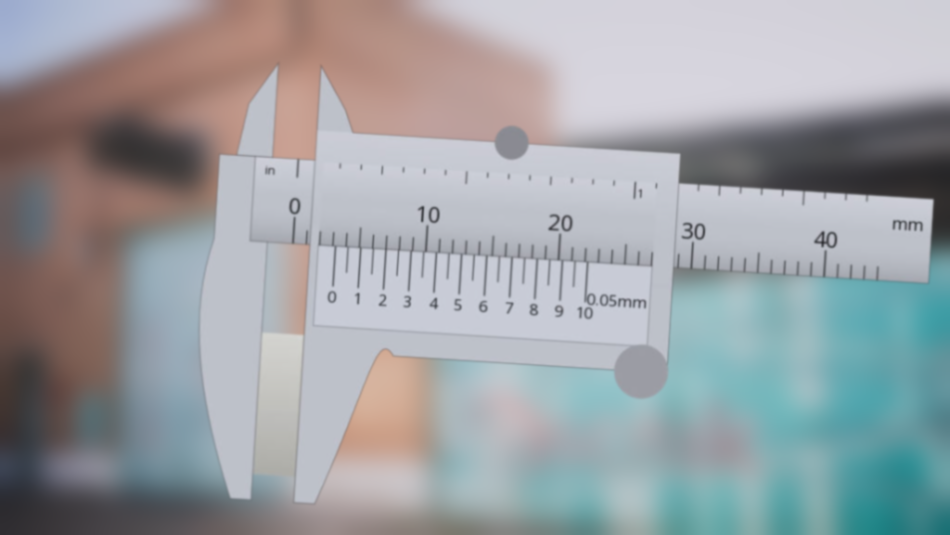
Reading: **3.2** mm
